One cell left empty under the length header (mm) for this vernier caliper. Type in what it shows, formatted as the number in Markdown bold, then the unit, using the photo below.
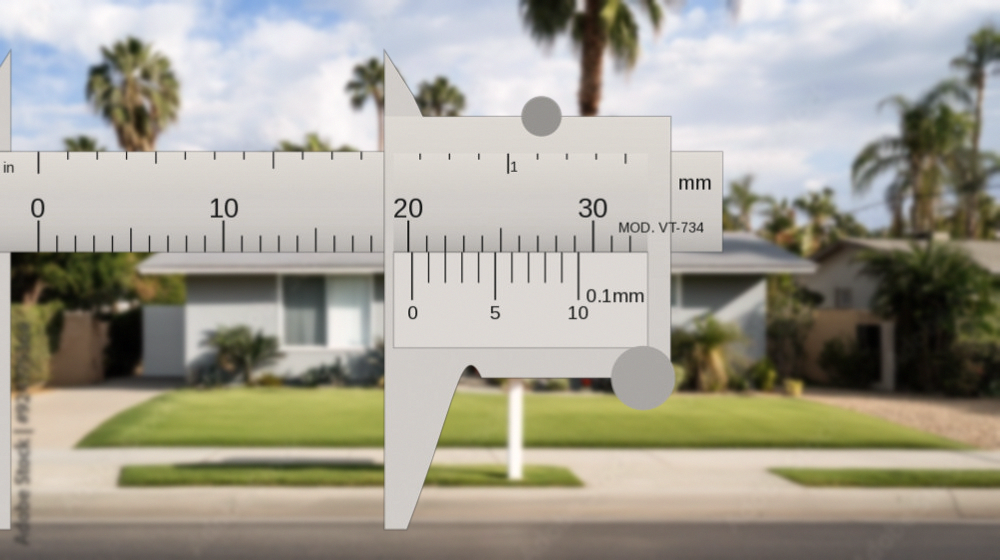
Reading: **20.2** mm
